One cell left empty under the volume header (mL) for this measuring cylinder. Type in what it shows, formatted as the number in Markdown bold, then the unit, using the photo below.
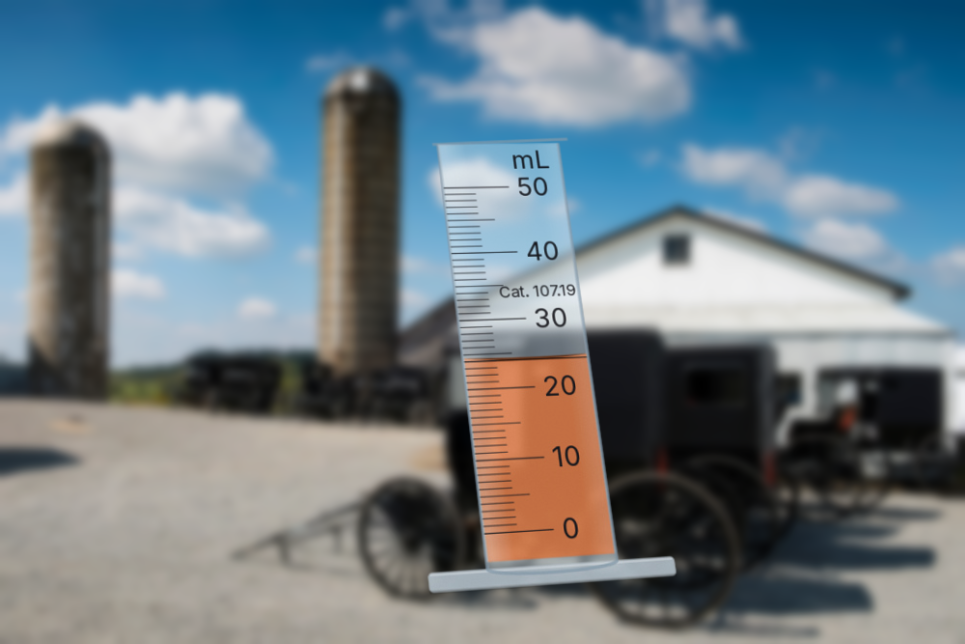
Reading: **24** mL
